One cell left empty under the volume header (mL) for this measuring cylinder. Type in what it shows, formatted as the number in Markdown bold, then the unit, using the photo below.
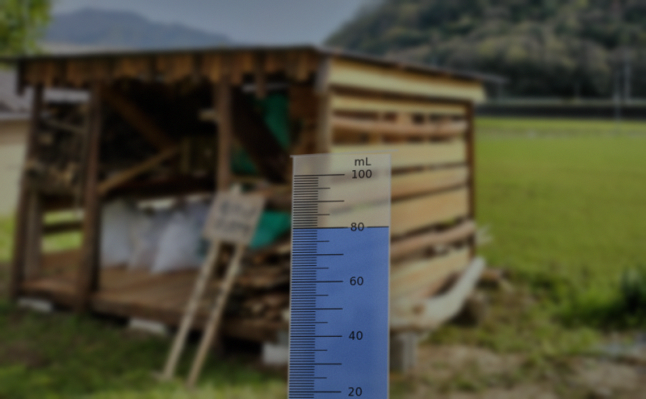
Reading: **80** mL
